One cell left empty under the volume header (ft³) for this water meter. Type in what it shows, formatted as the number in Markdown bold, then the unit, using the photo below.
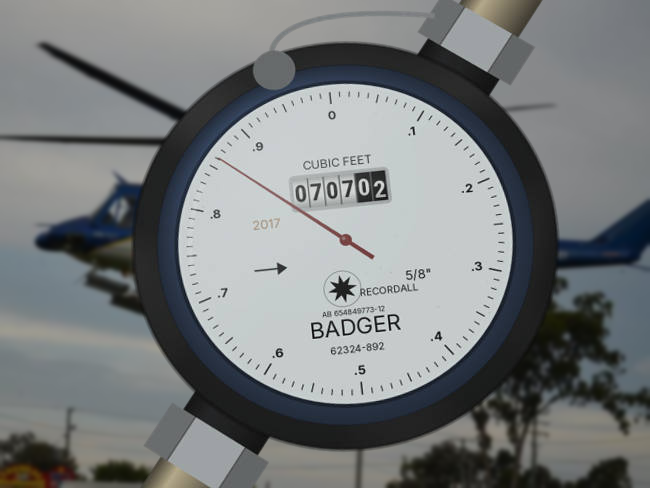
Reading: **70701.86** ft³
